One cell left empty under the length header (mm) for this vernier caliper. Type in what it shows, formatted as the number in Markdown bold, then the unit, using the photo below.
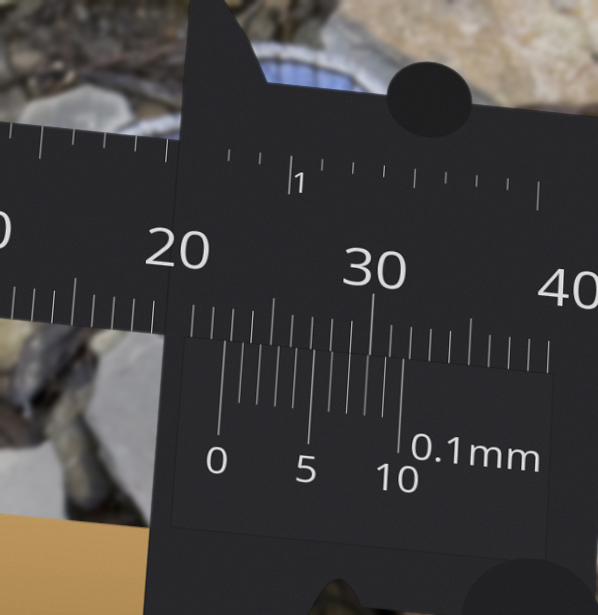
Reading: **22.7** mm
